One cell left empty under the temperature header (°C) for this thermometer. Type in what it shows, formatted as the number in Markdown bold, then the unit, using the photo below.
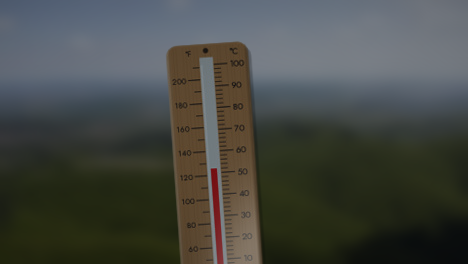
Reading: **52** °C
